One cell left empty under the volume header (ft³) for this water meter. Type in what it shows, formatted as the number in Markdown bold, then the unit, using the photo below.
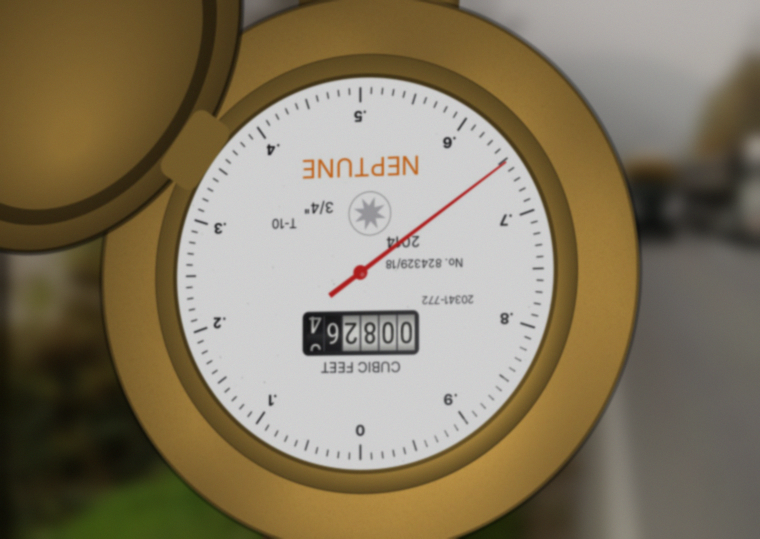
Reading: **8263.65** ft³
